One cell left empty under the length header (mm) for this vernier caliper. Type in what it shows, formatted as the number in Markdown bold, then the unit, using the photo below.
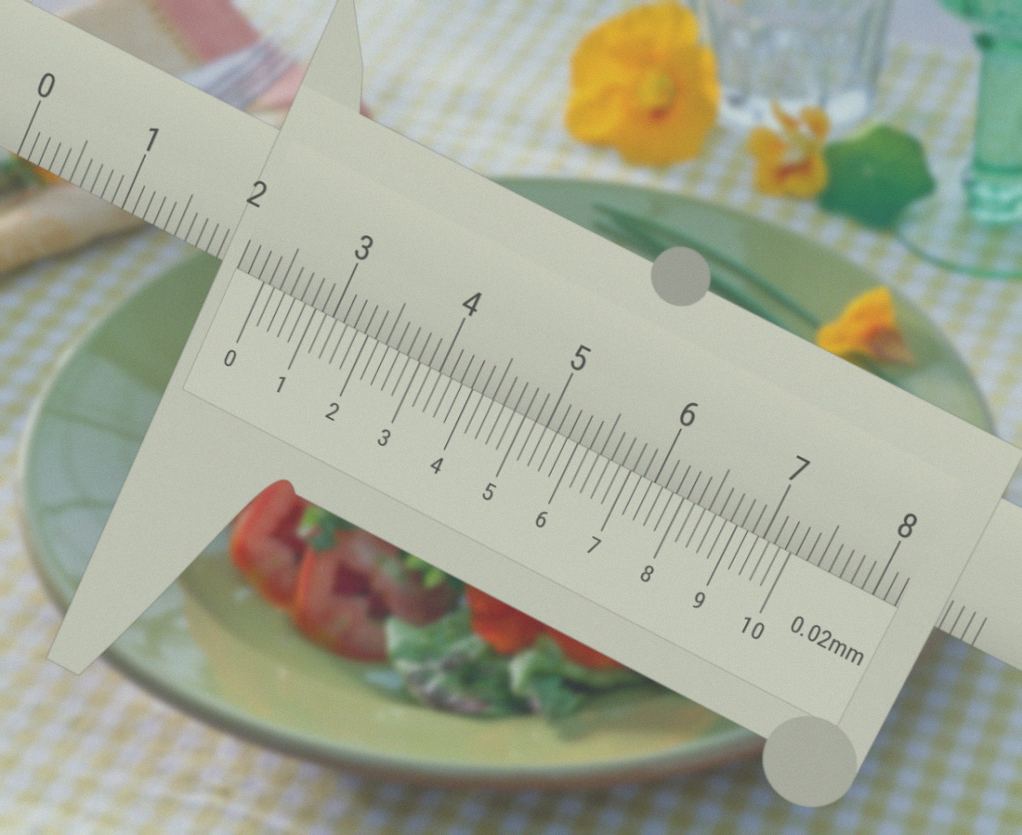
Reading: **23.5** mm
